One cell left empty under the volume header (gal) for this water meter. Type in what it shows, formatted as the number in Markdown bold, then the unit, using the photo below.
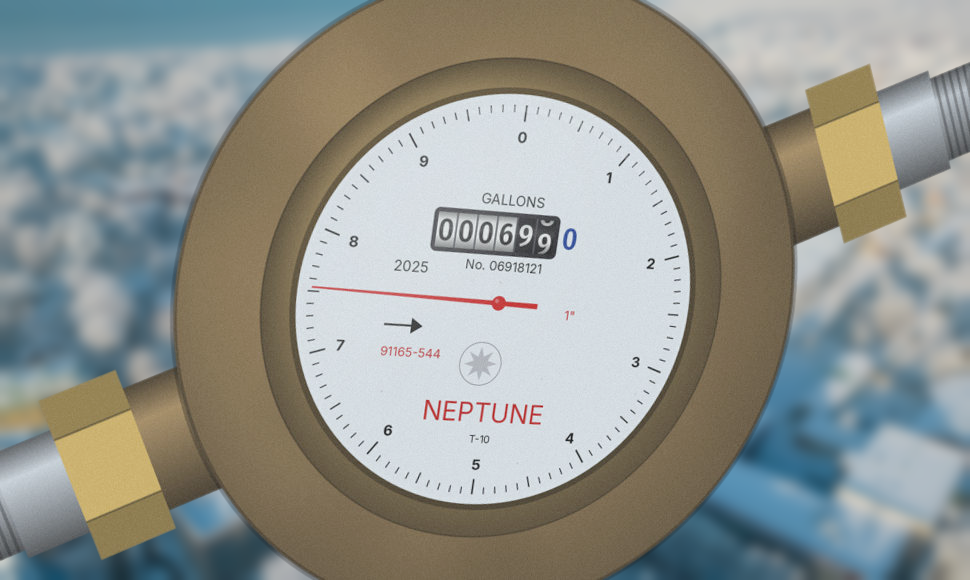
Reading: **6987.5** gal
